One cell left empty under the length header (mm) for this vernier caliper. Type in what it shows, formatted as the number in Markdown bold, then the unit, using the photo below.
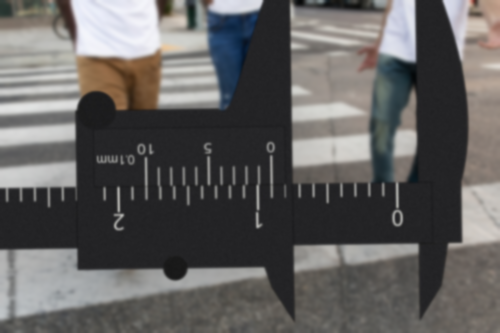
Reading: **9.0** mm
